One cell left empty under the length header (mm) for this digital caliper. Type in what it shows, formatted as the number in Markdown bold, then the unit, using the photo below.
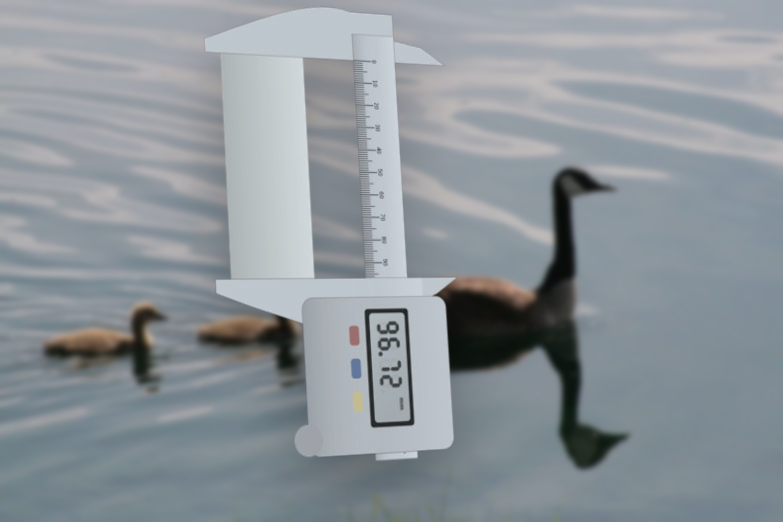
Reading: **96.72** mm
